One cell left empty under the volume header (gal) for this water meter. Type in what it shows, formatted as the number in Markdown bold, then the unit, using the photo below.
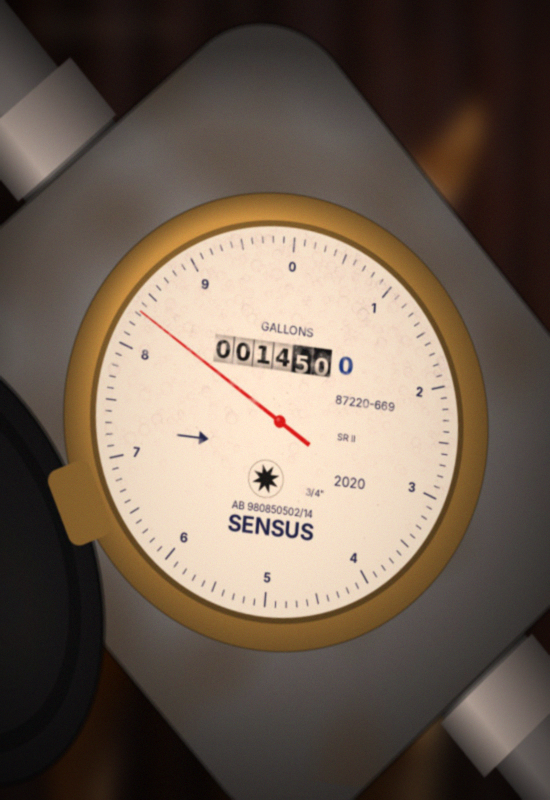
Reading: **14498.3** gal
